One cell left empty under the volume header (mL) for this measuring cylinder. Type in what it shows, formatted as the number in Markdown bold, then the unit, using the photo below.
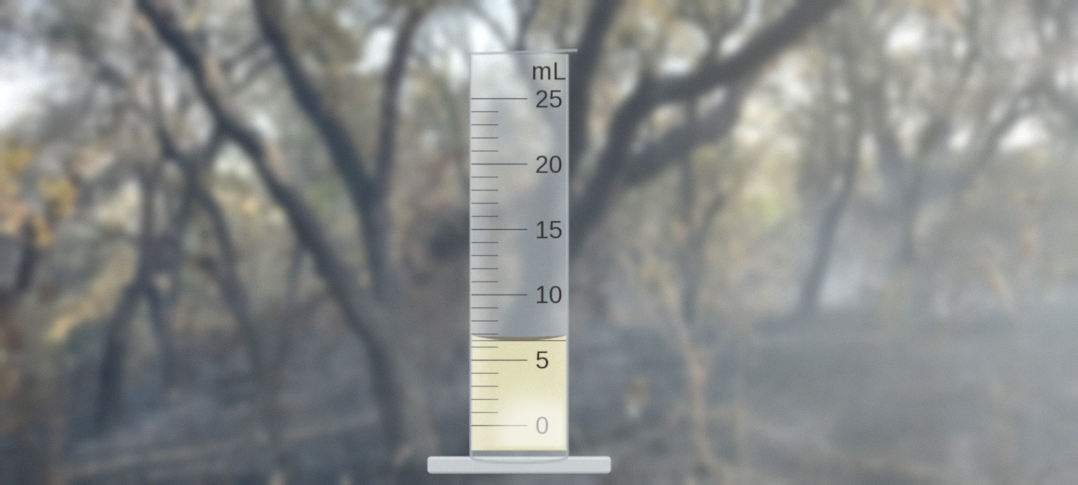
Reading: **6.5** mL
